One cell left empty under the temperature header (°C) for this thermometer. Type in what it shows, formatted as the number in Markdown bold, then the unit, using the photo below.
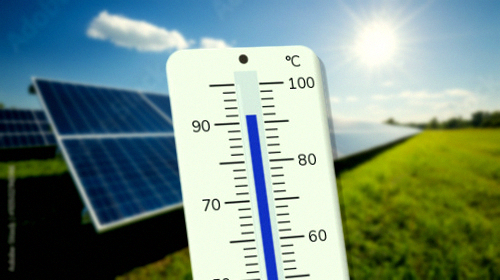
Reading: **92** °C
